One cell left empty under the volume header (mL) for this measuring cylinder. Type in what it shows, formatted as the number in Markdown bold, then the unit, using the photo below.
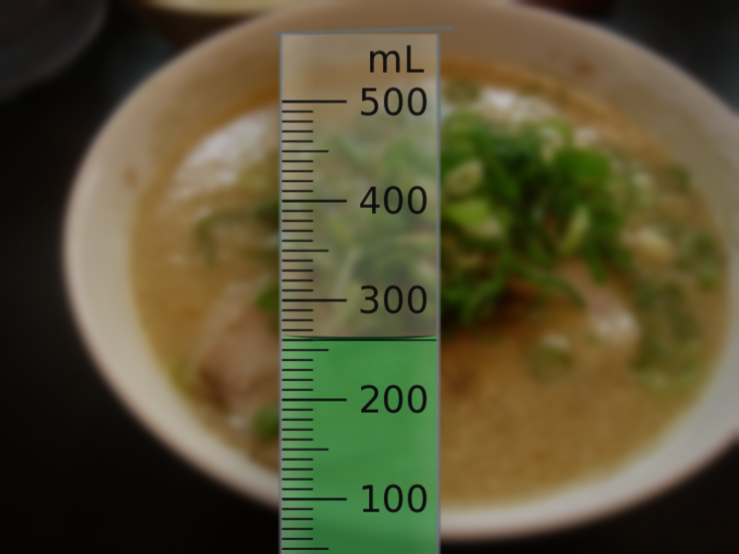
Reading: **260** mL
